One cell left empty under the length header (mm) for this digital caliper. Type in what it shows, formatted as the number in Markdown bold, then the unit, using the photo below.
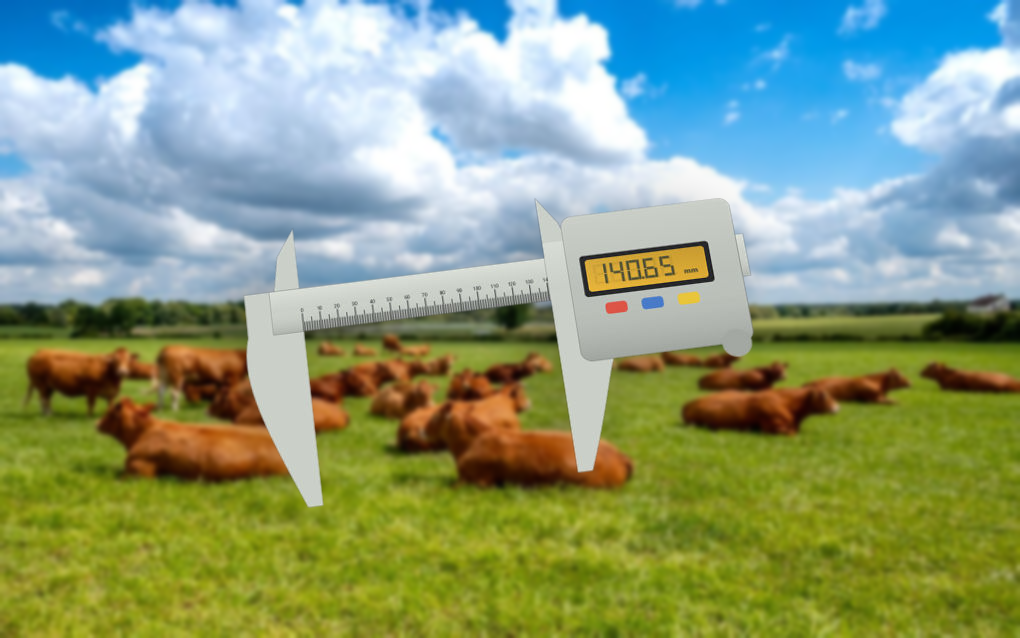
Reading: **140.65** mm
